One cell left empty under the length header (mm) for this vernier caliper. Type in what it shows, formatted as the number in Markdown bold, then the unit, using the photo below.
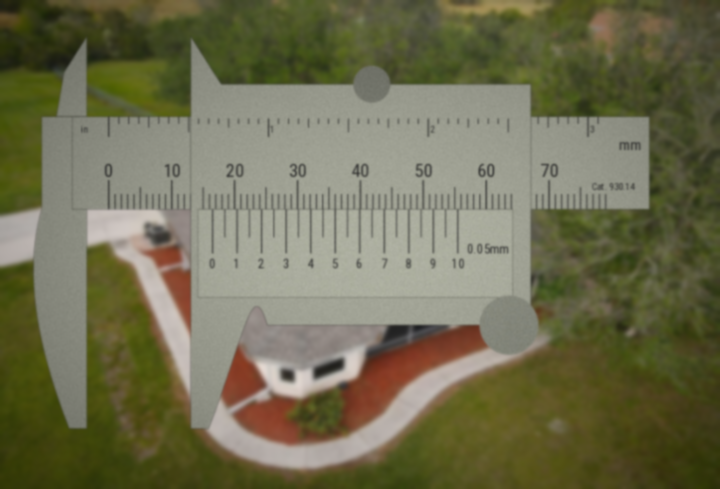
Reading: **16.5** mm
